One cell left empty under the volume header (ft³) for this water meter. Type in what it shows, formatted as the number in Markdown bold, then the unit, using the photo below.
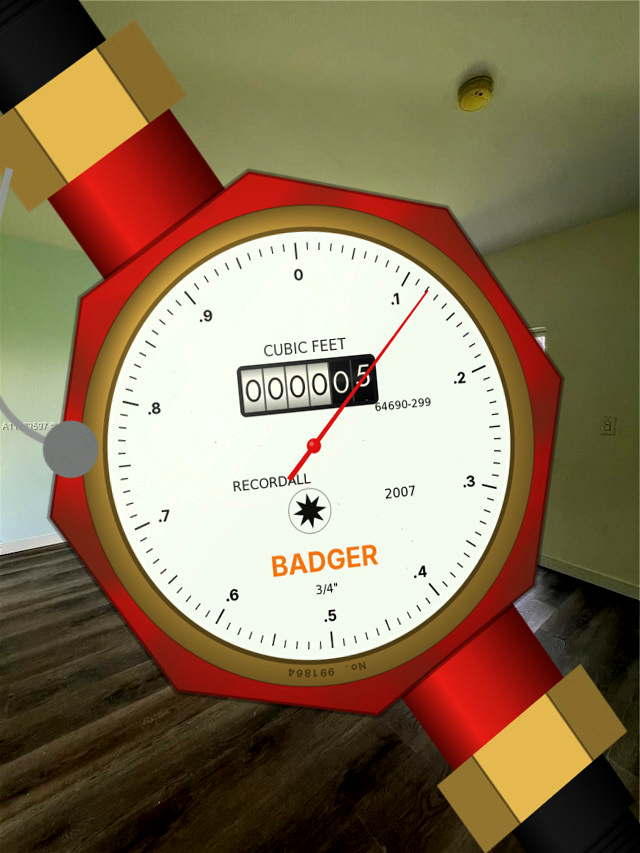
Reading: **5.12** ft³
